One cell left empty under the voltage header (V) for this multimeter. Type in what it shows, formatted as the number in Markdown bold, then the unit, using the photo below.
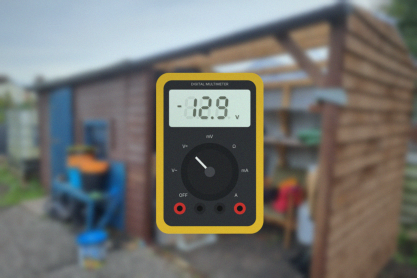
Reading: **-12.9** V
